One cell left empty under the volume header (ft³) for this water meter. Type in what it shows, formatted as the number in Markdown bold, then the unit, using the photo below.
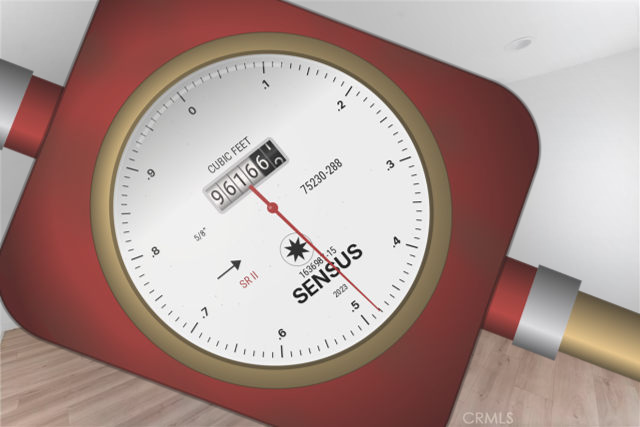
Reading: **961661.48** ft³
